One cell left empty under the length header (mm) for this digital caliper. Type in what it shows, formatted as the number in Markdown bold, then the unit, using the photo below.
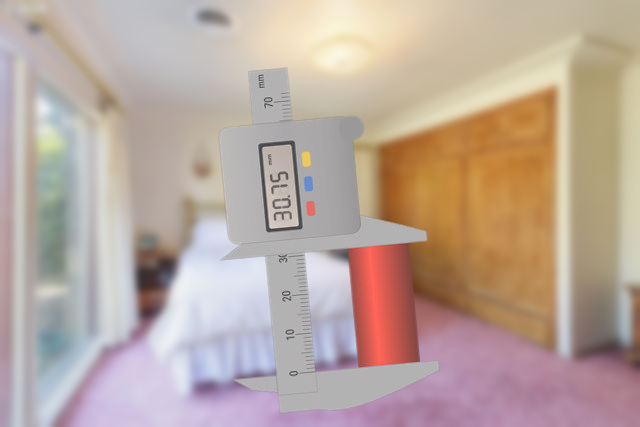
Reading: **30.75** mm
